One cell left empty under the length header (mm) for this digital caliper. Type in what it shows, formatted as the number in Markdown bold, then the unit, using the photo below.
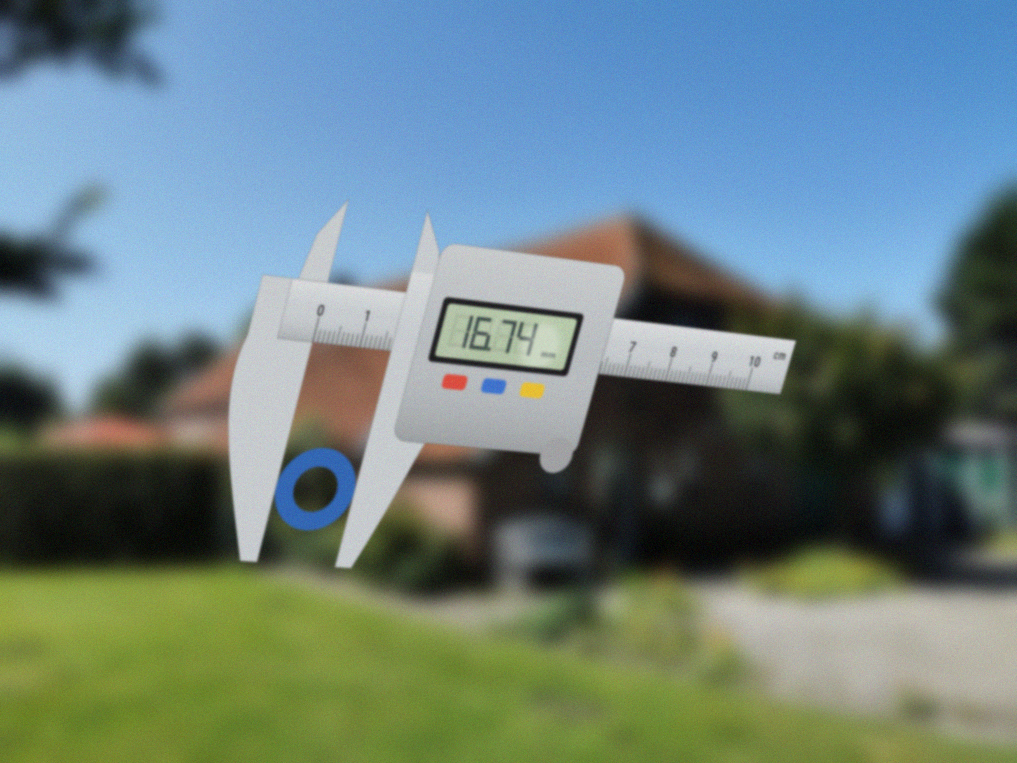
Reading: **16.74** mm
